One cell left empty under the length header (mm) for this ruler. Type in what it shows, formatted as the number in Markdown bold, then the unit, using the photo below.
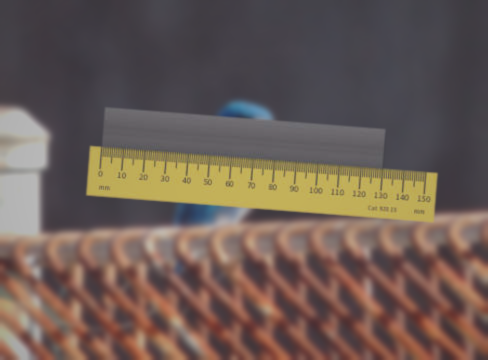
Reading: **130** mm
